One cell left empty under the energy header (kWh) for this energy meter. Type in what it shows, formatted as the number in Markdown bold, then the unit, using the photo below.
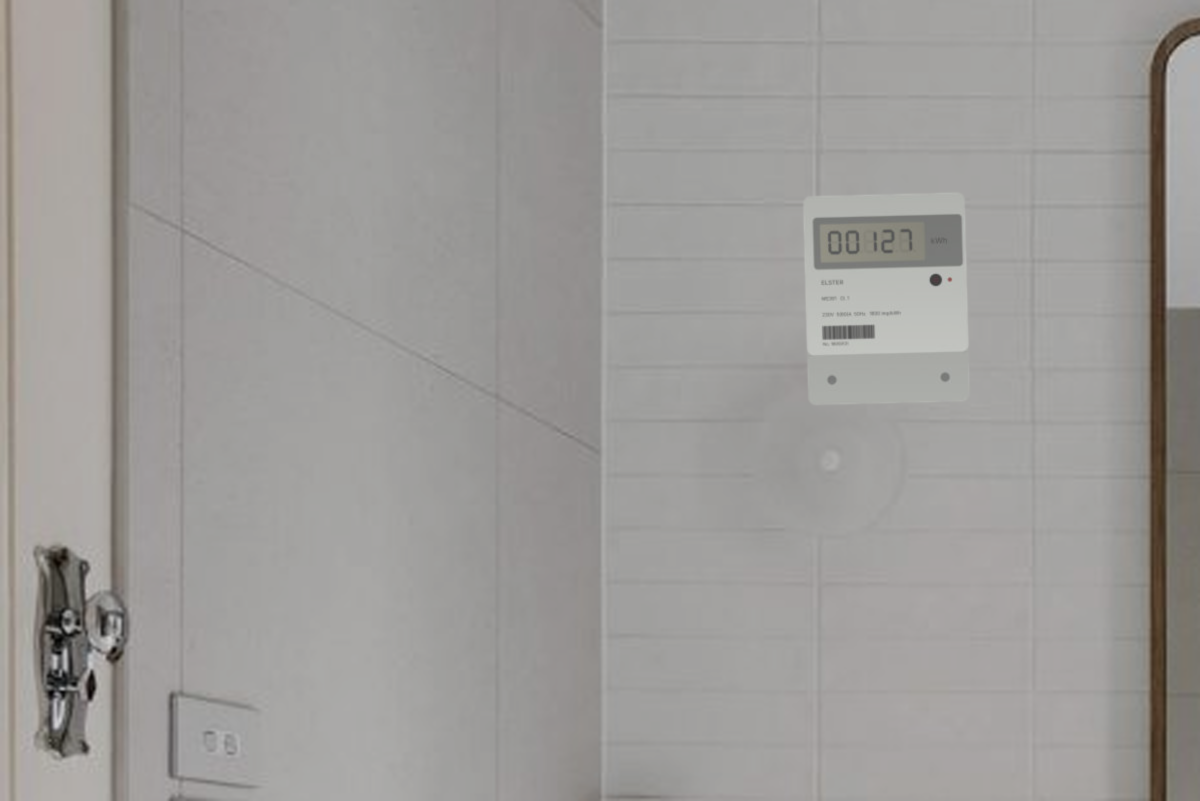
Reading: **127** kWh
